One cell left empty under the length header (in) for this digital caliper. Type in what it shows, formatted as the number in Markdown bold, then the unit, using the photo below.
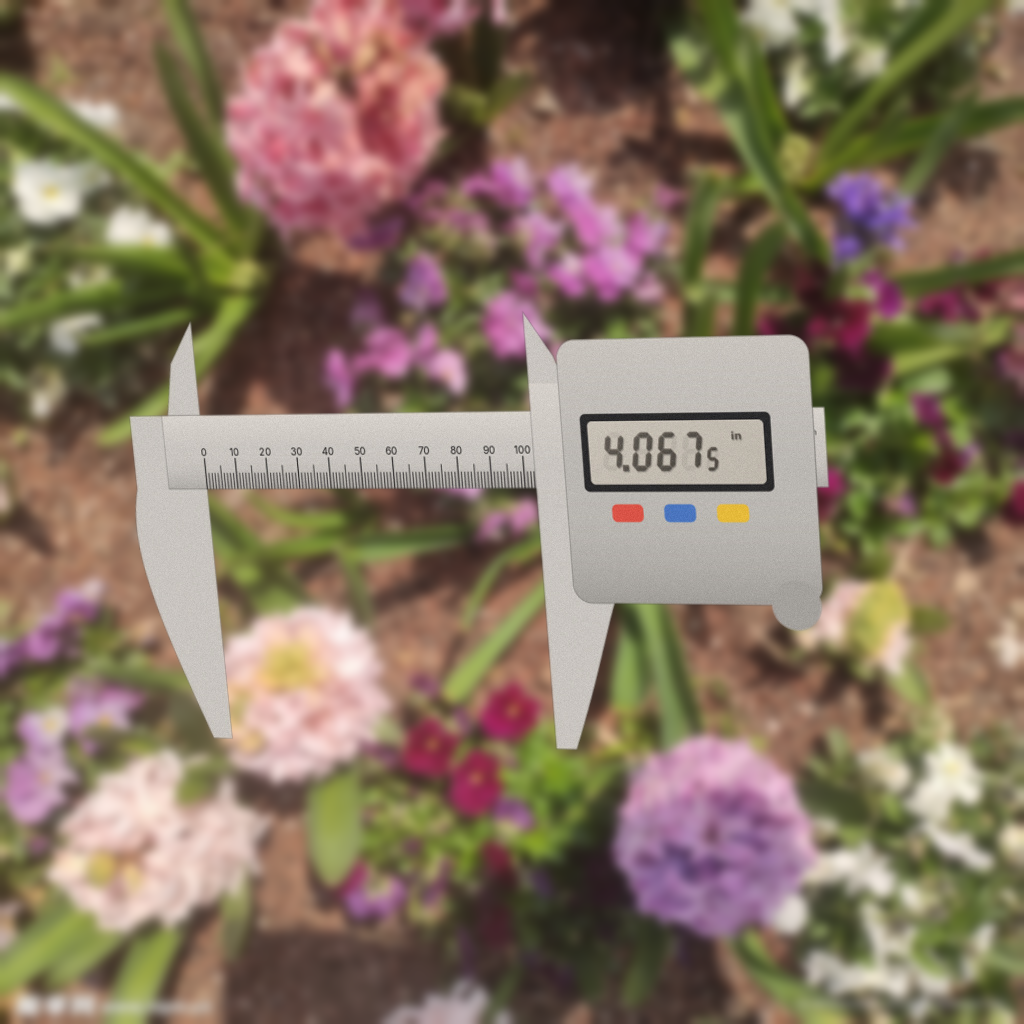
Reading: **4.0675** in
